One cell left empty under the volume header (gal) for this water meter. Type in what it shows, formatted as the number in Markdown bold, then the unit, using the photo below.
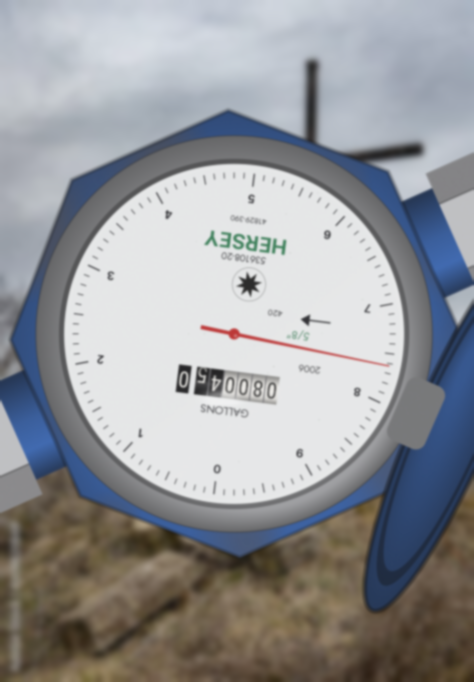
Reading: **800447.6** gal
